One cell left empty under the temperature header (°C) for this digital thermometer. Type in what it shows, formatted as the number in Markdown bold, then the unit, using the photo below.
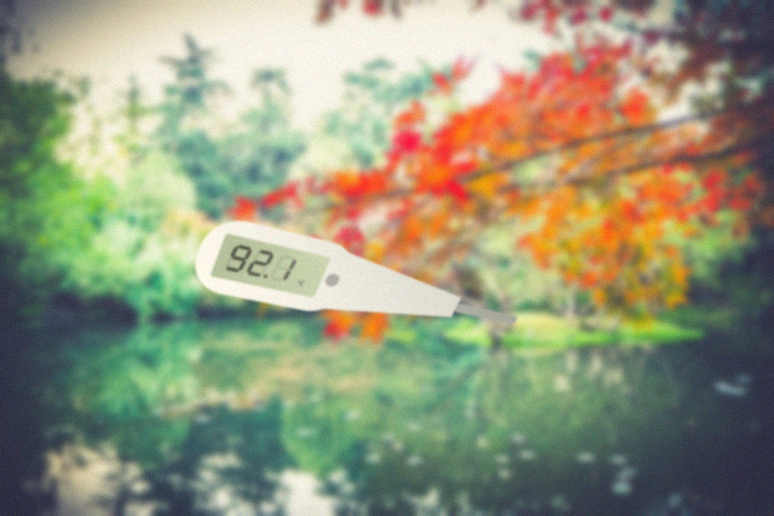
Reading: **92.1** °C
